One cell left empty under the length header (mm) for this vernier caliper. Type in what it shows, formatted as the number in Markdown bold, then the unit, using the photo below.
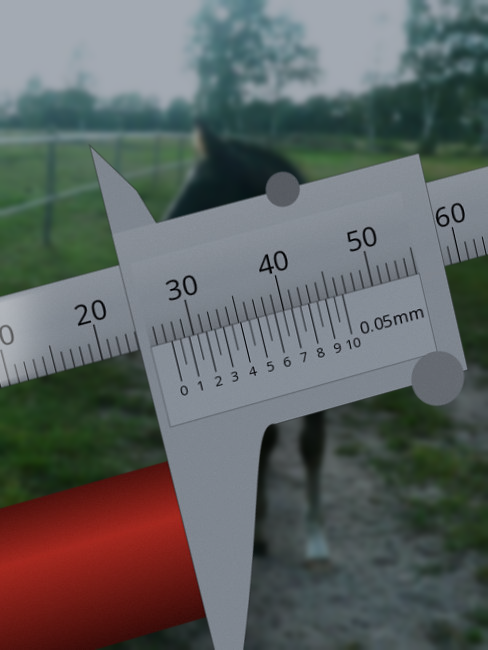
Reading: **27.6** mm
